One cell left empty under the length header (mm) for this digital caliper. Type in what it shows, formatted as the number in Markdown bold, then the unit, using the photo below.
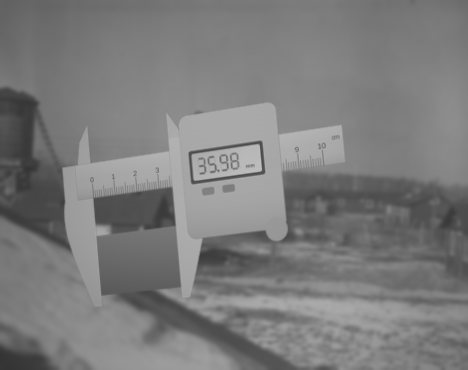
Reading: **35.98** mm
